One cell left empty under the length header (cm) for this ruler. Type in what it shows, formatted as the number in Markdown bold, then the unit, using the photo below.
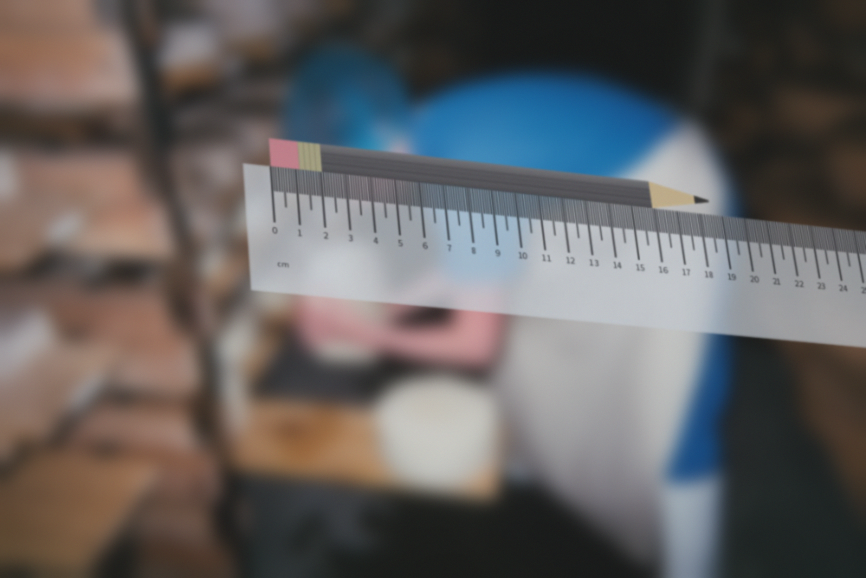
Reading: **18.5** cm
